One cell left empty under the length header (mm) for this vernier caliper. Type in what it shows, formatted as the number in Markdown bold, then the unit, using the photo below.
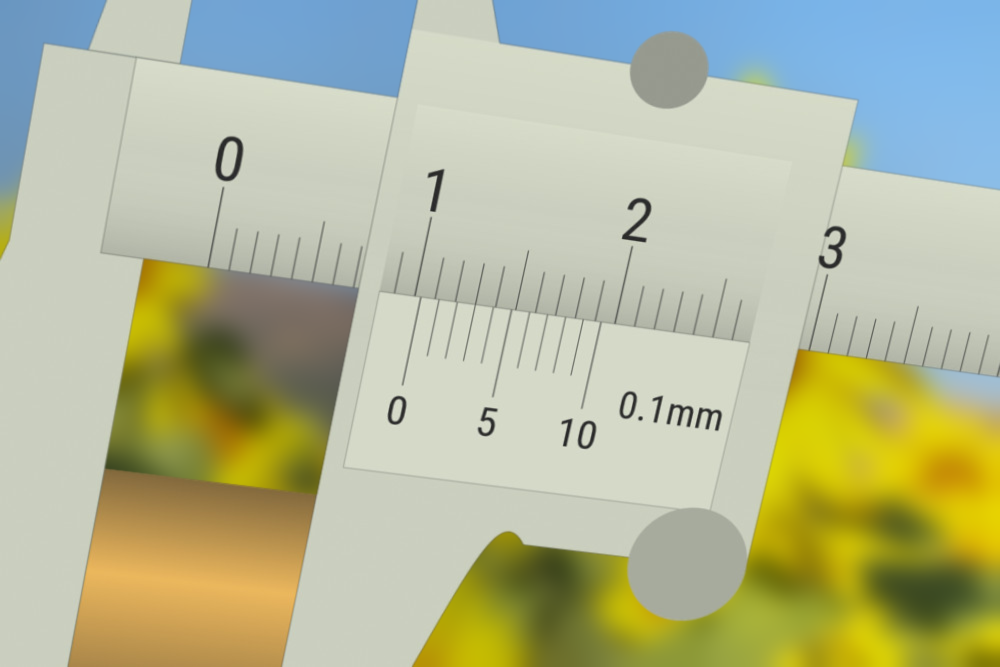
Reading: **10.3** mm
